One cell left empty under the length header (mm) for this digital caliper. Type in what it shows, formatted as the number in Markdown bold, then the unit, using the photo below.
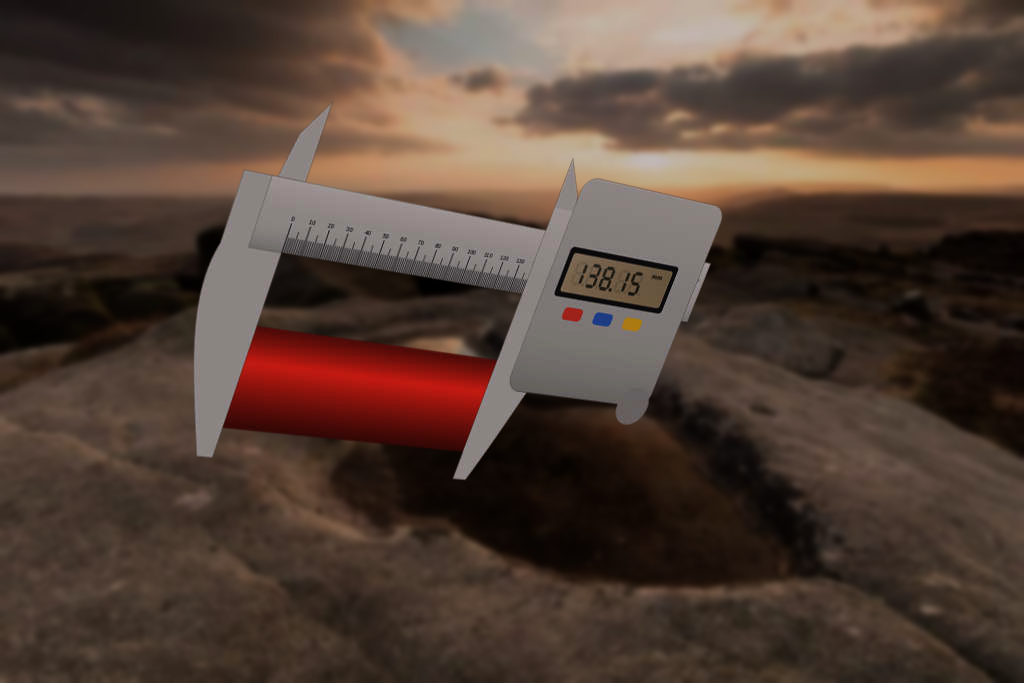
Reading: **138.15** mm
